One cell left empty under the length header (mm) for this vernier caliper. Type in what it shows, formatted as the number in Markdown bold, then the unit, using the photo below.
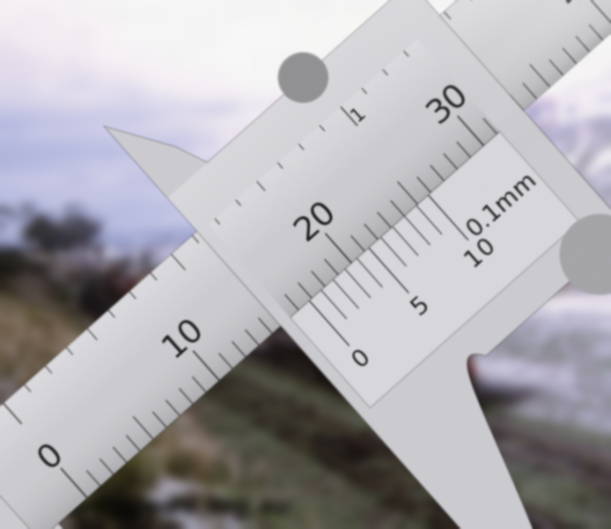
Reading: **16.8** mm
